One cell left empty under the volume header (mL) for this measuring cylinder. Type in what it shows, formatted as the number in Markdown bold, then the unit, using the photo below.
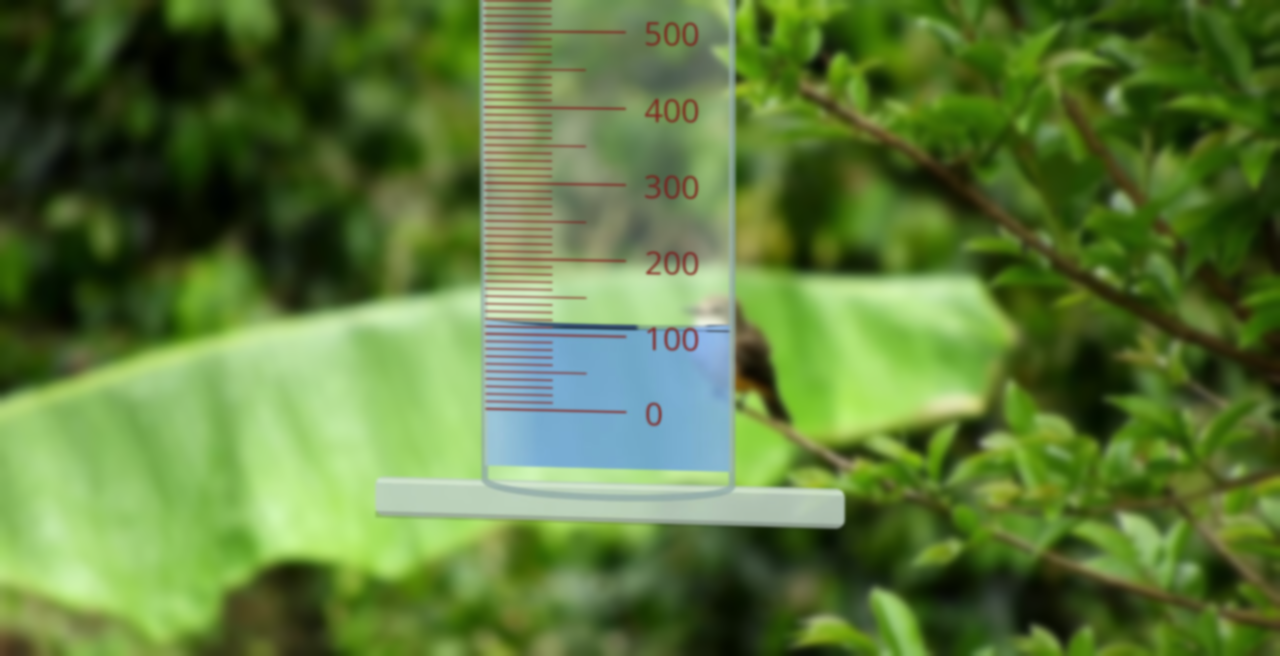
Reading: **110** mL
